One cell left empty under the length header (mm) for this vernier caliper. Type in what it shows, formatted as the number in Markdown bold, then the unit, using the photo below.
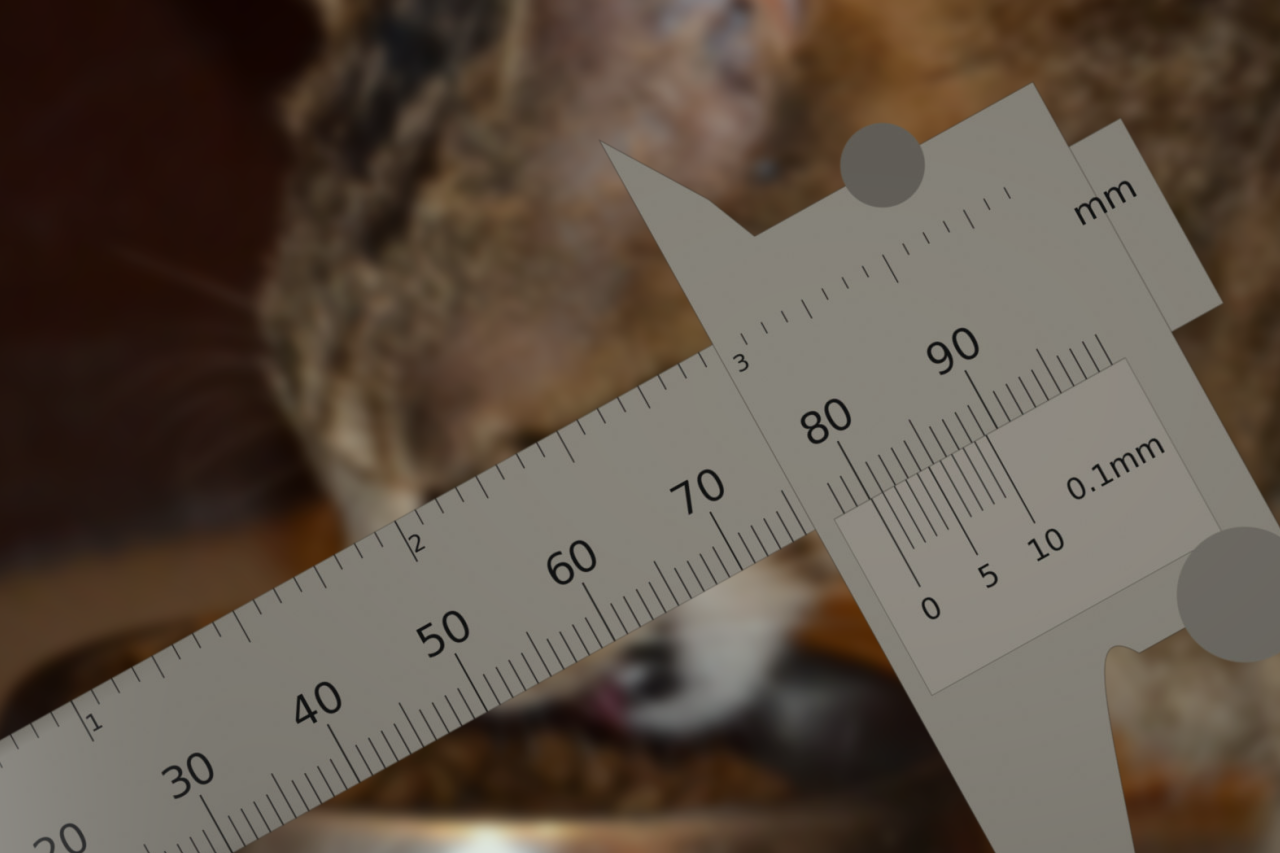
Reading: **80.1** mm
